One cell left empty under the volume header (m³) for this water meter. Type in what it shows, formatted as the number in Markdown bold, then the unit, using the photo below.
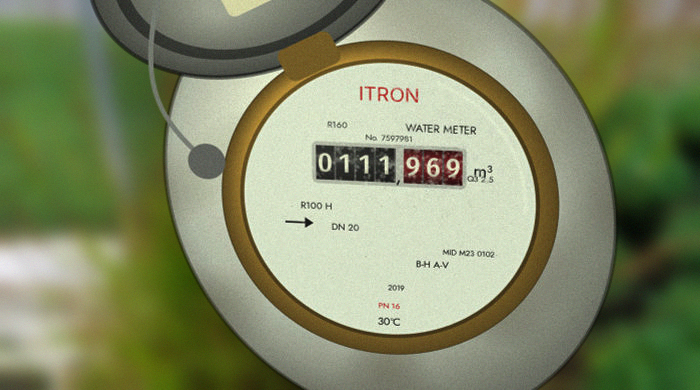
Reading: **111.969** m³
